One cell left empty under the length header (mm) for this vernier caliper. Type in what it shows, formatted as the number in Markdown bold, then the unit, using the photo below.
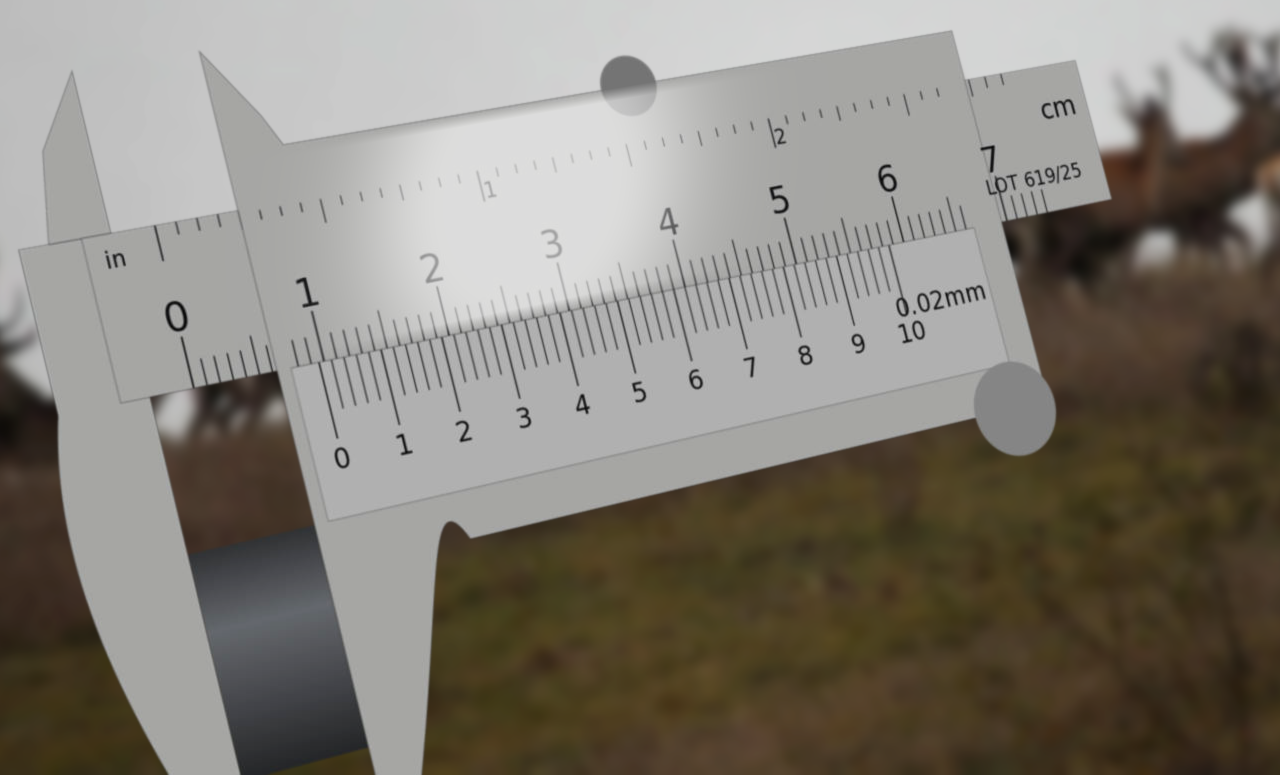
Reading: **9.6** mm
